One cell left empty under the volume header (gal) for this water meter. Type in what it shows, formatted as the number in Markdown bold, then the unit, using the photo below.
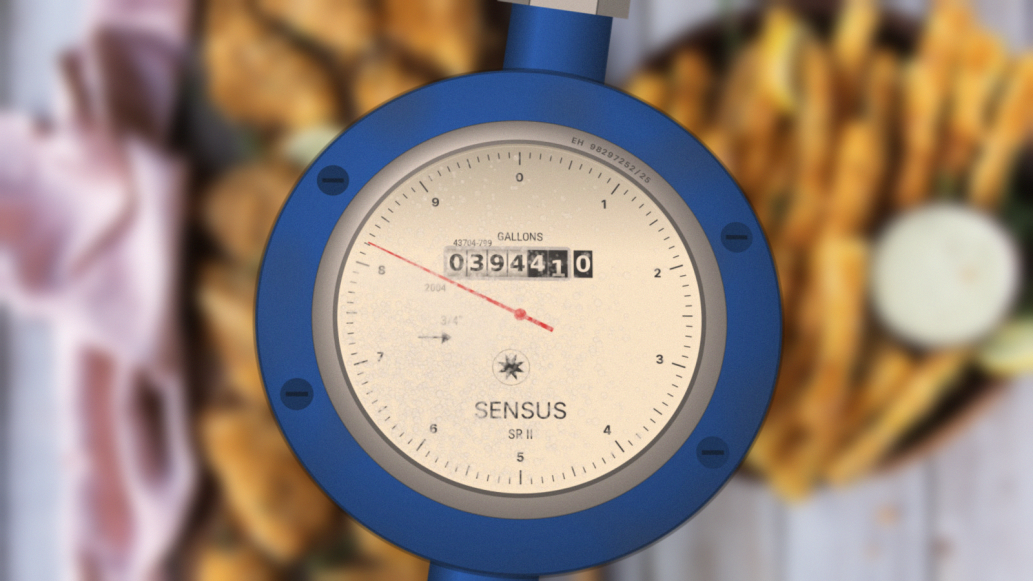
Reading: **394408.2** gal
